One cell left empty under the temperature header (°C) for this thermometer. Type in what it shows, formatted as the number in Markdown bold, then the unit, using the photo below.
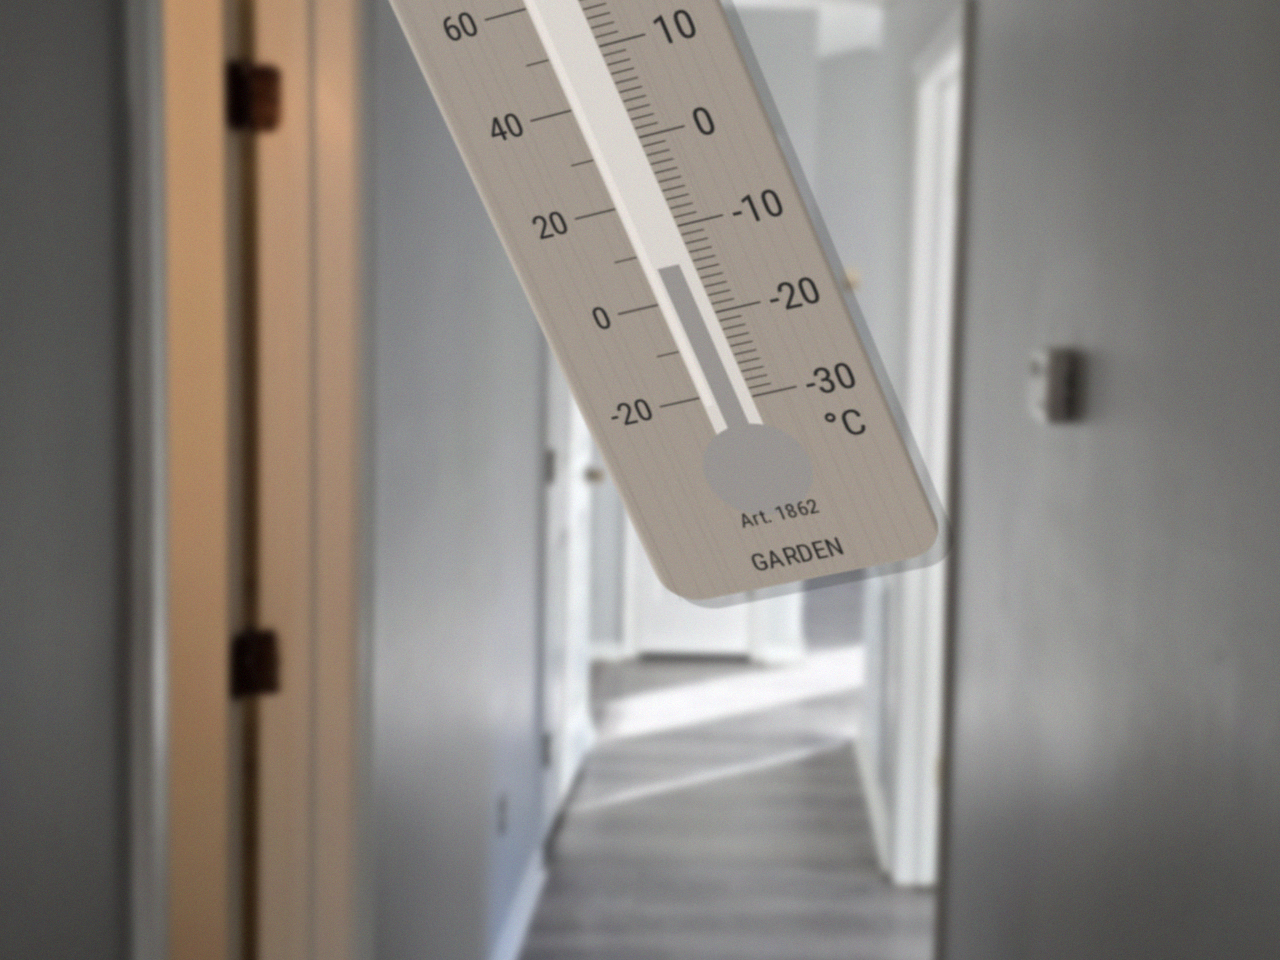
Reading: **-14** °C
